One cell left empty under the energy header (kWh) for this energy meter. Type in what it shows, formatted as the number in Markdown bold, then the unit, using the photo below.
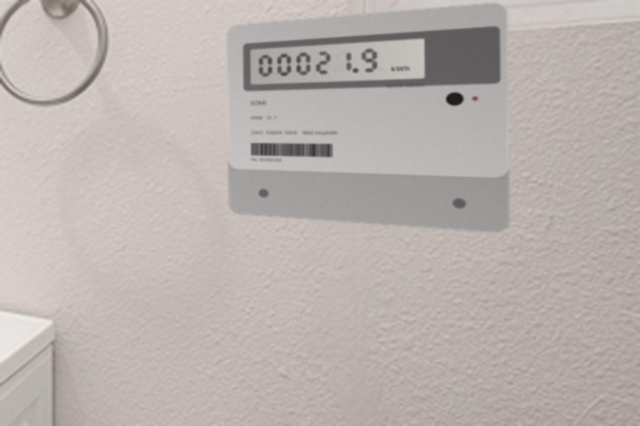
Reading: **21.9** kWh
